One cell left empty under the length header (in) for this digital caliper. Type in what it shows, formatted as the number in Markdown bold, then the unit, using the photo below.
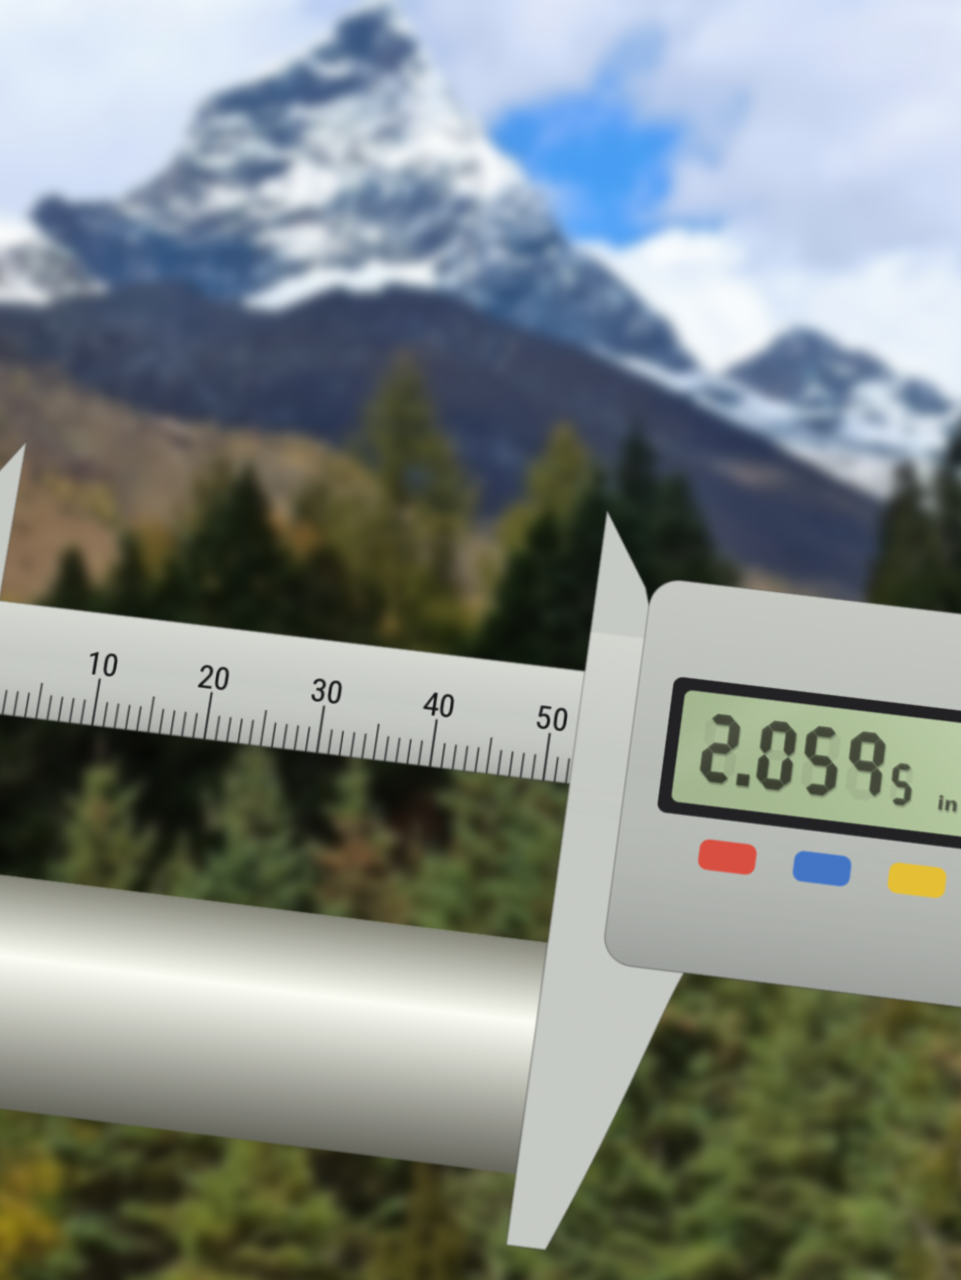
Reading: **2.0595** in
